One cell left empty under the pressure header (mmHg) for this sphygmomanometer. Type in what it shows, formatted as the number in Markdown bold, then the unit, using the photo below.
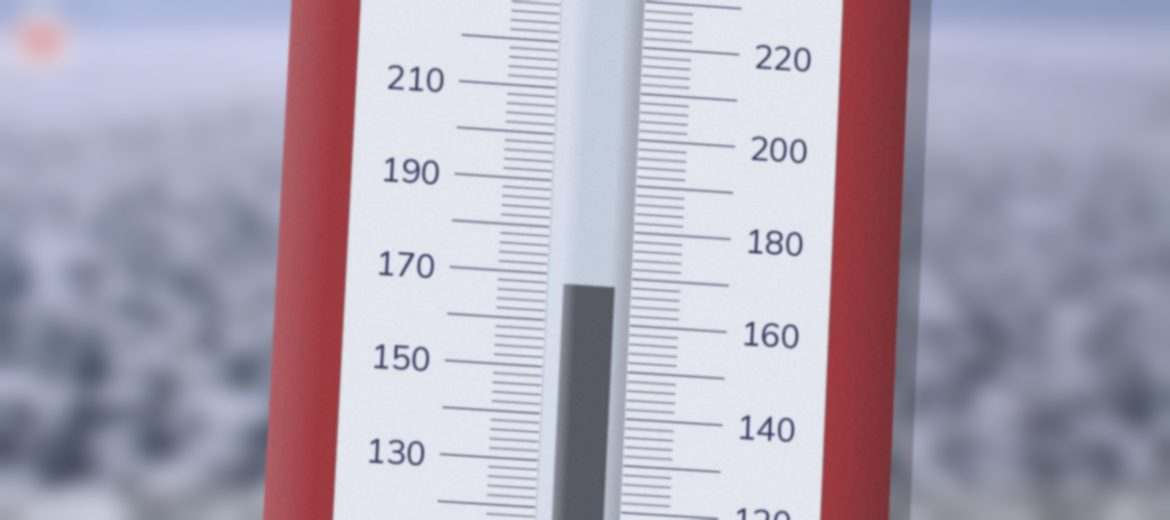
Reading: **168** mmHg
